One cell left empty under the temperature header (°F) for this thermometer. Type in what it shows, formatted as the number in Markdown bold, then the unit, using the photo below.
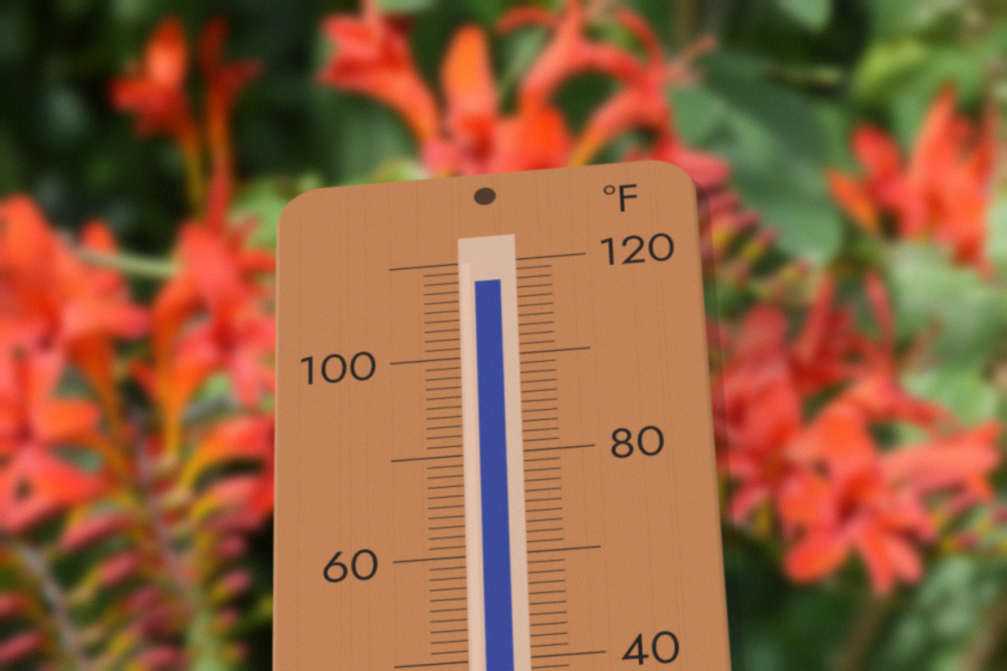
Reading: **116** °F
